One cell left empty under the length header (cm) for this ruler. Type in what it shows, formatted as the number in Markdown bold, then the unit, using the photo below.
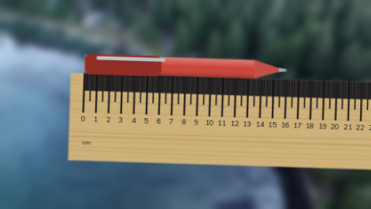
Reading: **16** cm
